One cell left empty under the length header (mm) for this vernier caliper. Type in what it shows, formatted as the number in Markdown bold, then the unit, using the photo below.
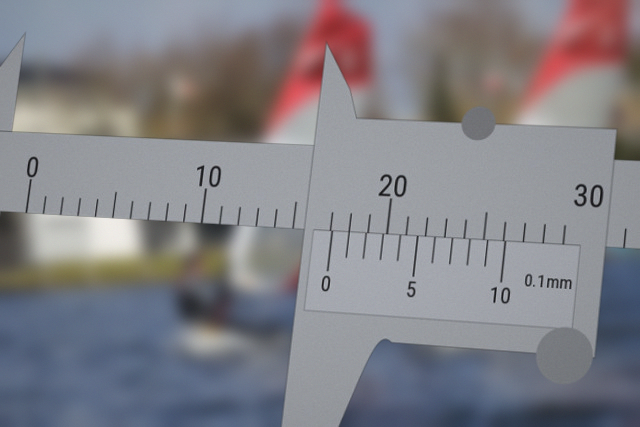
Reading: **17.1** mm
